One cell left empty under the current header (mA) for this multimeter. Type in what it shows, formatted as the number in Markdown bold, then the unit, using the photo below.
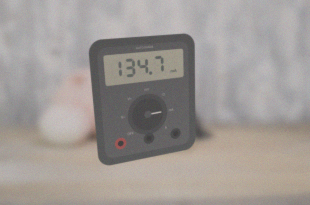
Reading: **134.7** mA
